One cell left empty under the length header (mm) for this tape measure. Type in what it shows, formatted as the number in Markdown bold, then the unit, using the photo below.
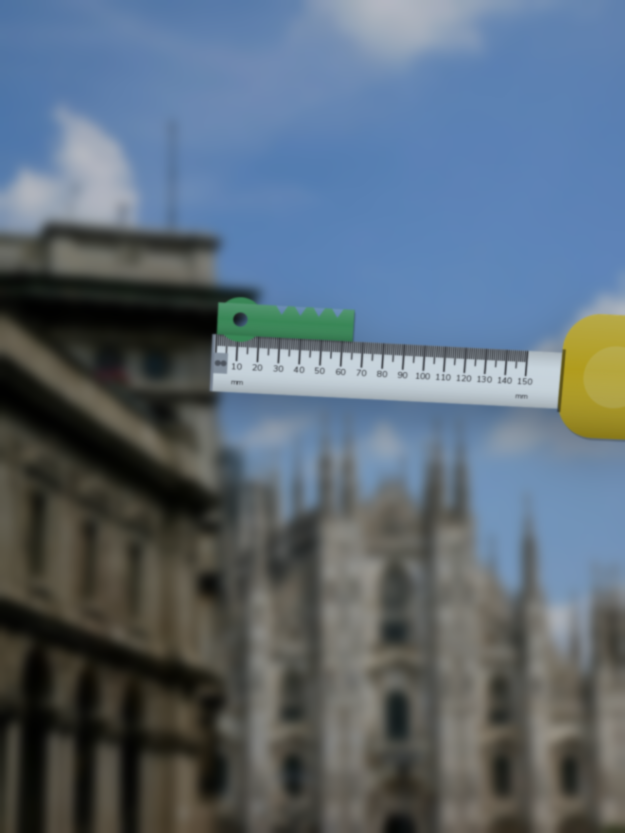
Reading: **65** mm
